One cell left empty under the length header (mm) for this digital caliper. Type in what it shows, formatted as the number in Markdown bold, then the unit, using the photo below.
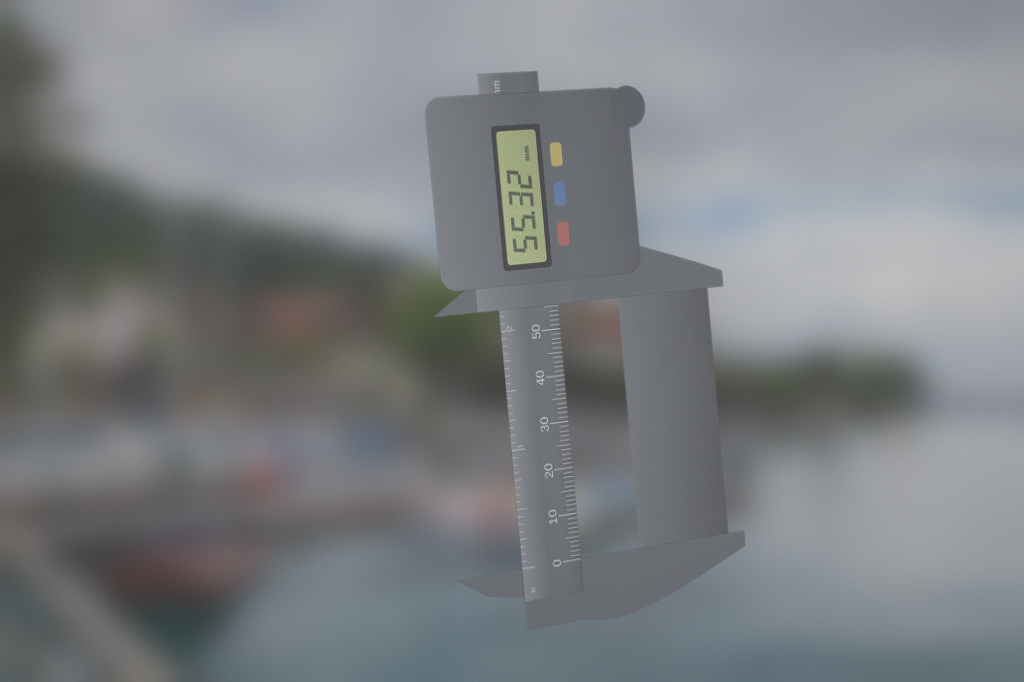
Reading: **55.32** mm
